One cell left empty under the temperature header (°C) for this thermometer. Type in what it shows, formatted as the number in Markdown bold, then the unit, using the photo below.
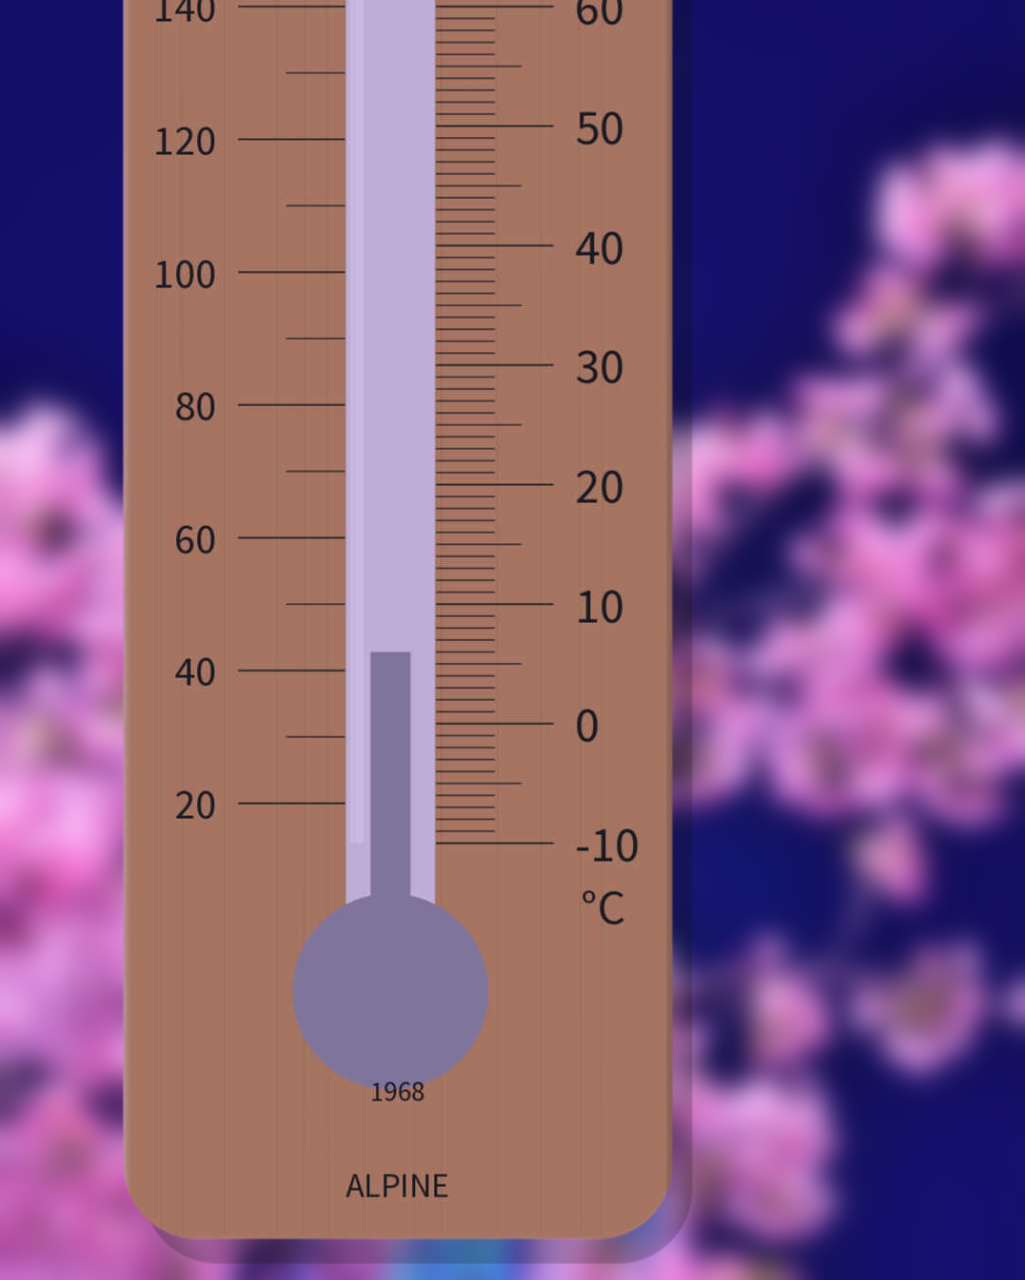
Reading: **6** °C
